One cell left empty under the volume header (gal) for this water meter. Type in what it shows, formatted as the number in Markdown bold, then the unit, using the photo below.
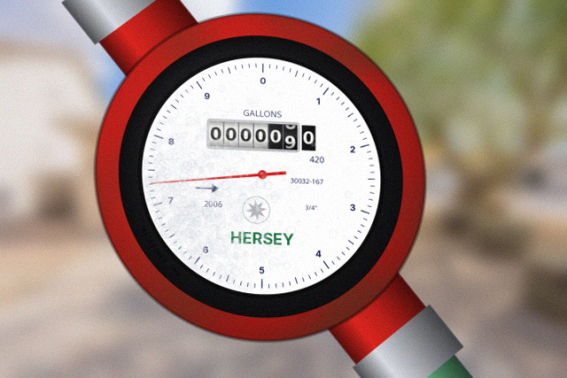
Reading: **87.3** gal
